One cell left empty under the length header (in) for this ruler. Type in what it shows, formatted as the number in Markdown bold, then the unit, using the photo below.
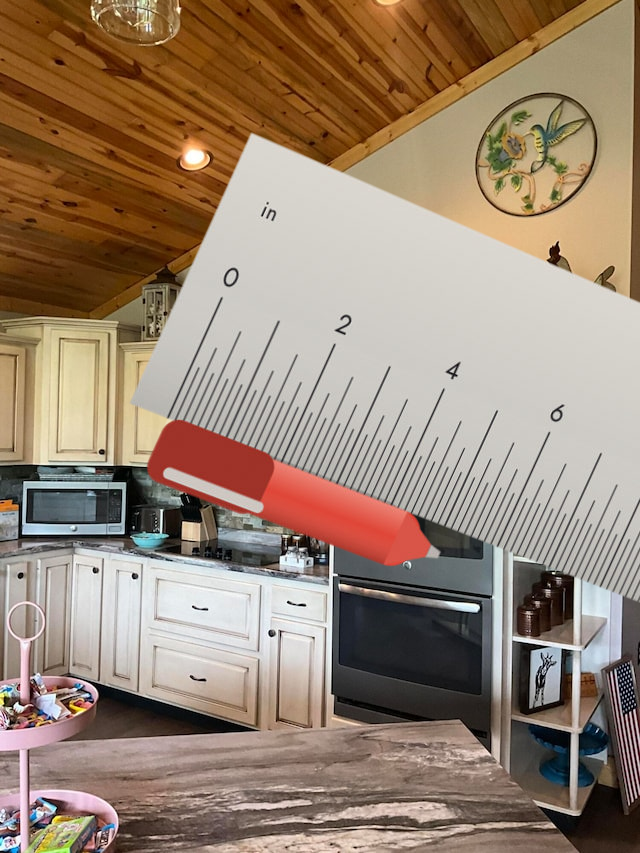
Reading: **5.125** in
